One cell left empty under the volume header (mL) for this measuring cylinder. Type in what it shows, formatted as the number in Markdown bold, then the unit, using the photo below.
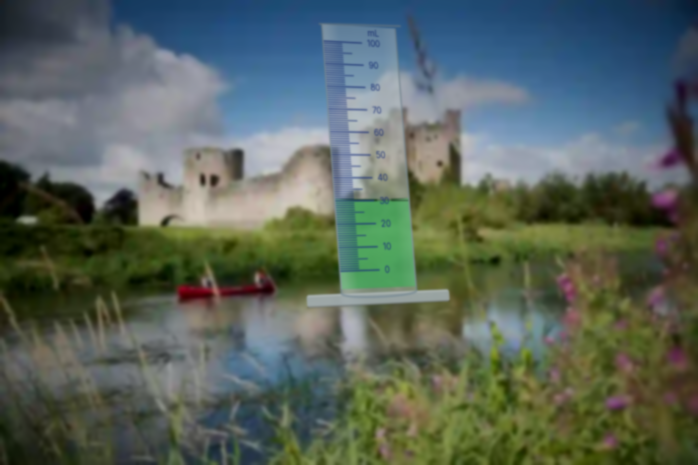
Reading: **30** mL
